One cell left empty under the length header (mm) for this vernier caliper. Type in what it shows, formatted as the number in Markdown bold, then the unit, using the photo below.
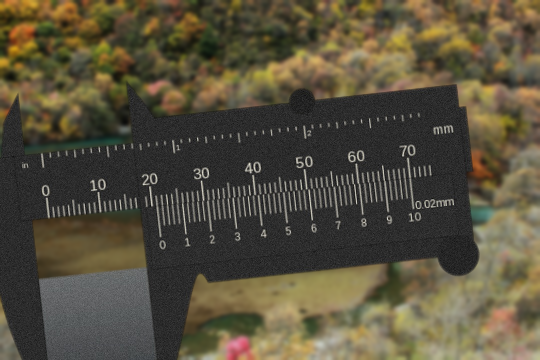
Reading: **21.0** mm
